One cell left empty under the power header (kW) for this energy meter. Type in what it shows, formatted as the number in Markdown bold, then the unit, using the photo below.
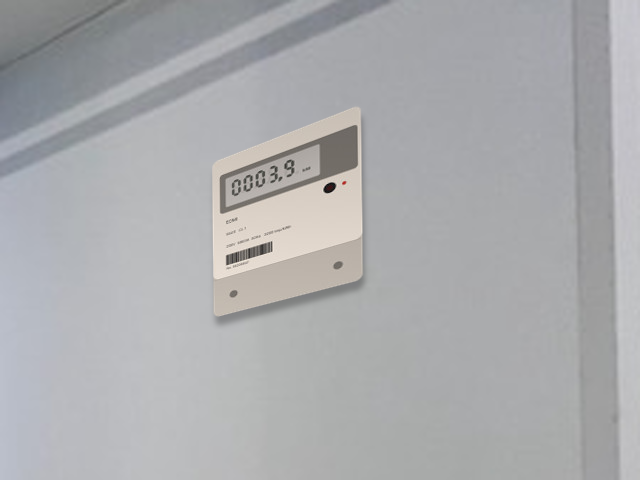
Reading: **3.9** kW
